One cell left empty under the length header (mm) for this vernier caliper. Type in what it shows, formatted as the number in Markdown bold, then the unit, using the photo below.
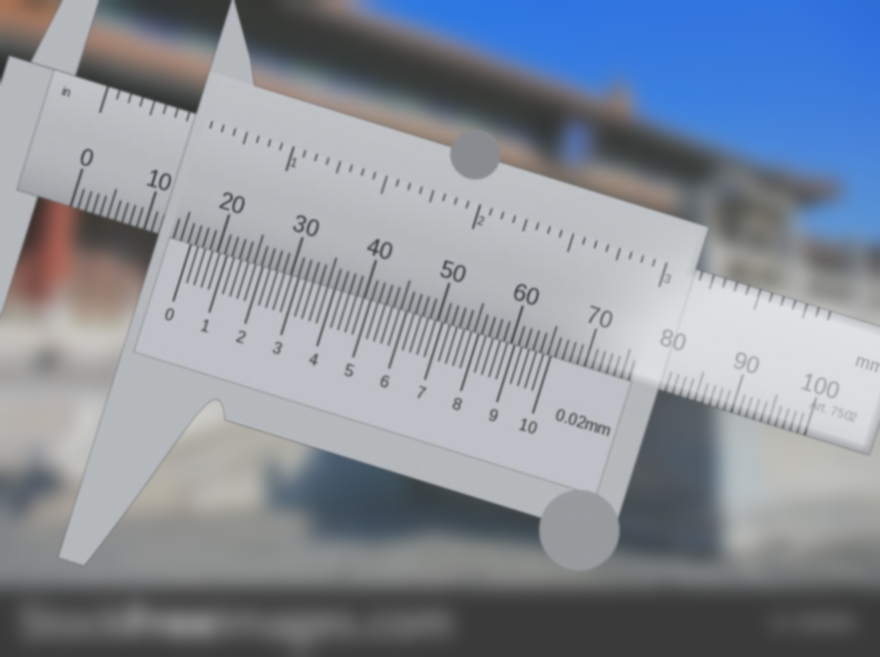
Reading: **16.4** mm
